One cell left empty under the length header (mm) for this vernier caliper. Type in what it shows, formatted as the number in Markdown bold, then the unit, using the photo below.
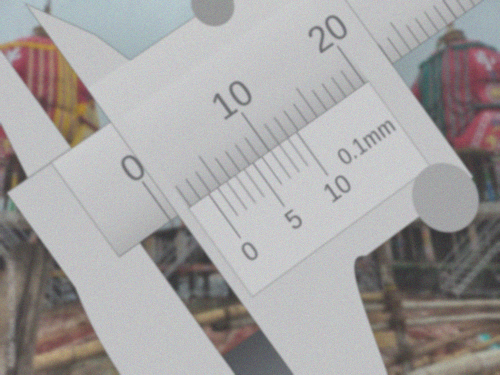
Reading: **3.8** mm
